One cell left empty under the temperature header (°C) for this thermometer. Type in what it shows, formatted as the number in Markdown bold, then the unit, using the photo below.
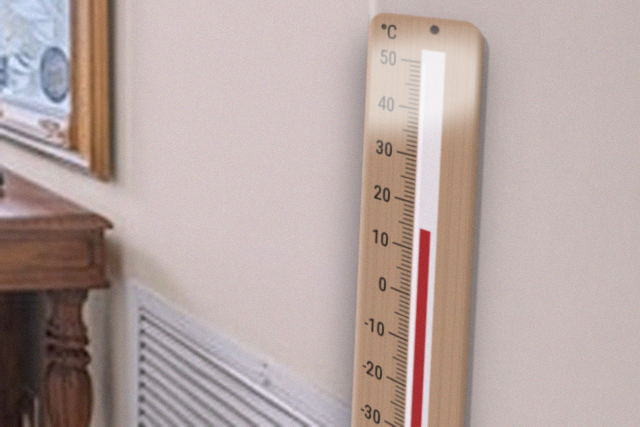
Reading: **15** °C
